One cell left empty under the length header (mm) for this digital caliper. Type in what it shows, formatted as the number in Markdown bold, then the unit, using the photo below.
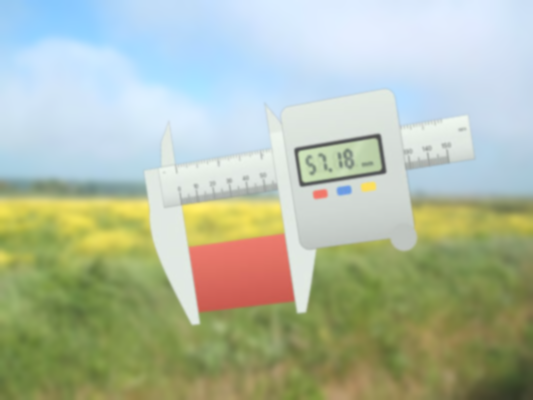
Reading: **57.18** mm
